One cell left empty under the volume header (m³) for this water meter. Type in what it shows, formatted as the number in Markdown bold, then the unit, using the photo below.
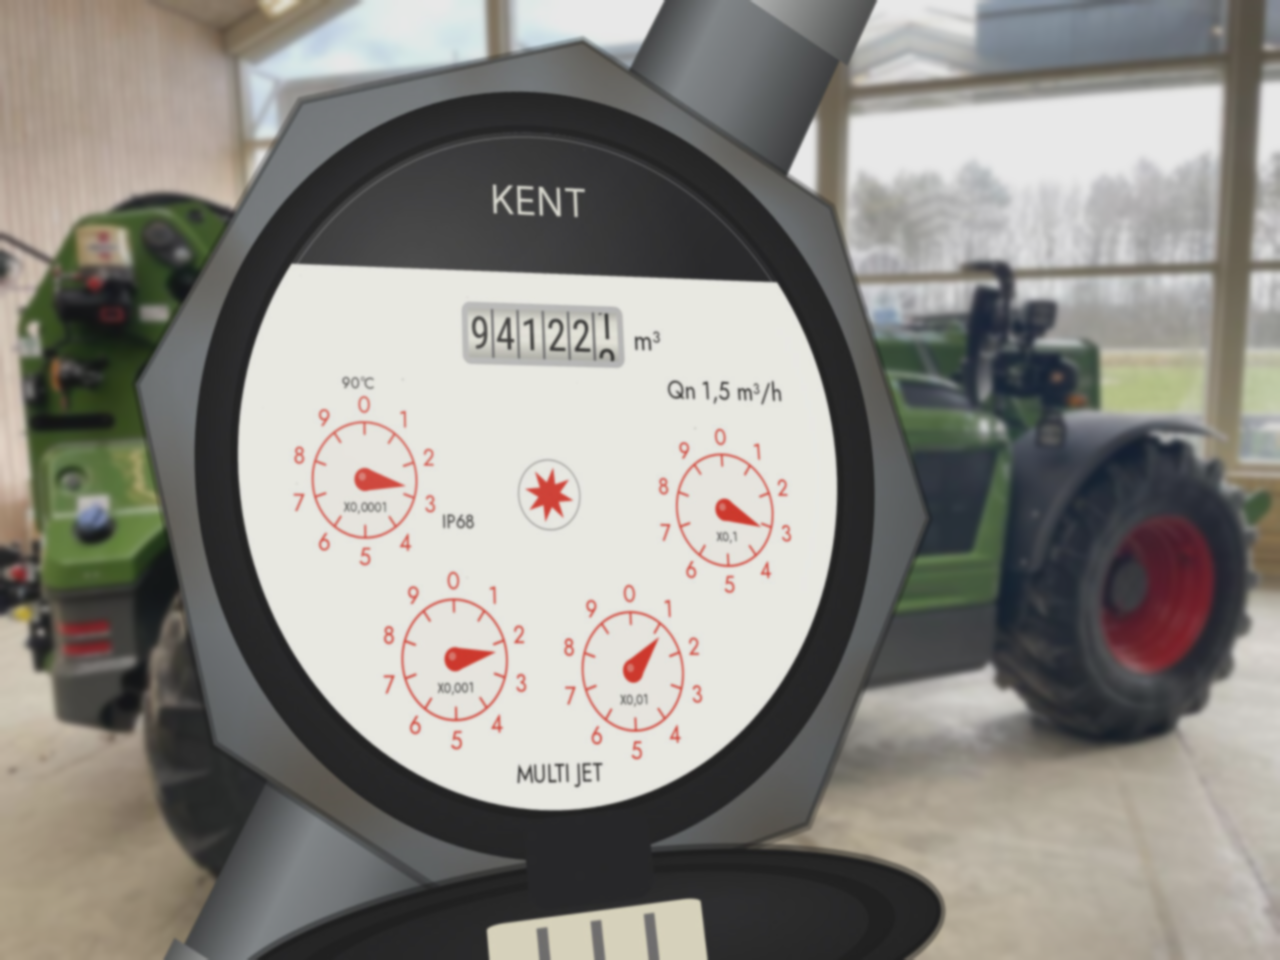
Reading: **941221.3122** m³
